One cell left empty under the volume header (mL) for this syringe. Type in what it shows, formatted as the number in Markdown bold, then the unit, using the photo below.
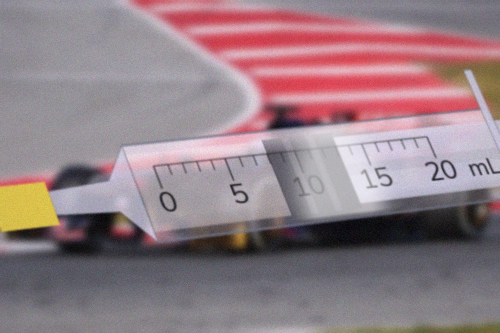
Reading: **8** mL
